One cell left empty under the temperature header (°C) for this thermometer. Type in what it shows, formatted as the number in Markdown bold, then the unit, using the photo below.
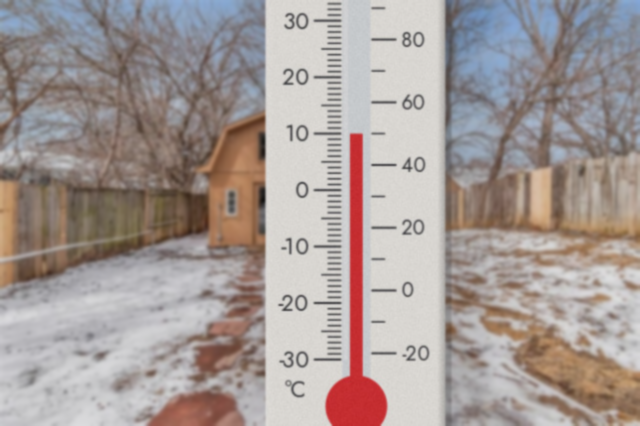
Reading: **10** °C
